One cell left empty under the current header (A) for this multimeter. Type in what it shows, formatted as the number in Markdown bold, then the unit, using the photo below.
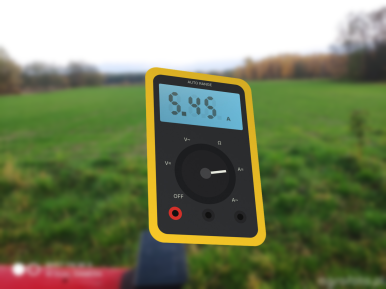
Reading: **5.45** A
